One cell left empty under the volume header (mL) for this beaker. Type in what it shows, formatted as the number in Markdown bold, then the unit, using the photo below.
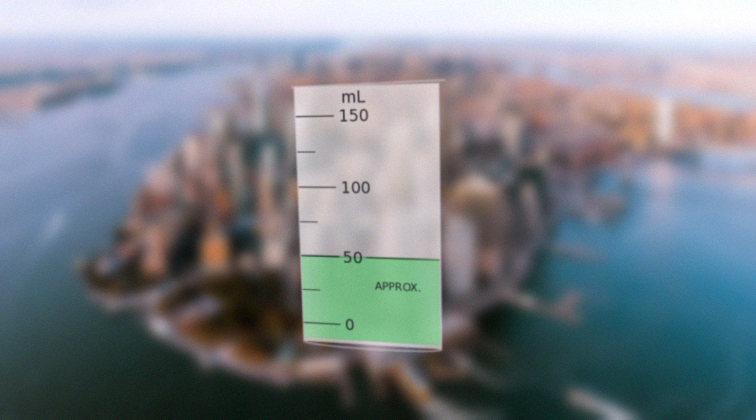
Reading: **50** mL
